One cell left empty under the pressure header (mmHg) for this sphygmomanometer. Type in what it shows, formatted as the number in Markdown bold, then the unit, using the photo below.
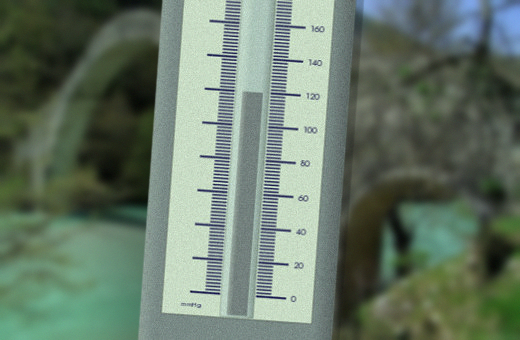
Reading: **120** mmHg
